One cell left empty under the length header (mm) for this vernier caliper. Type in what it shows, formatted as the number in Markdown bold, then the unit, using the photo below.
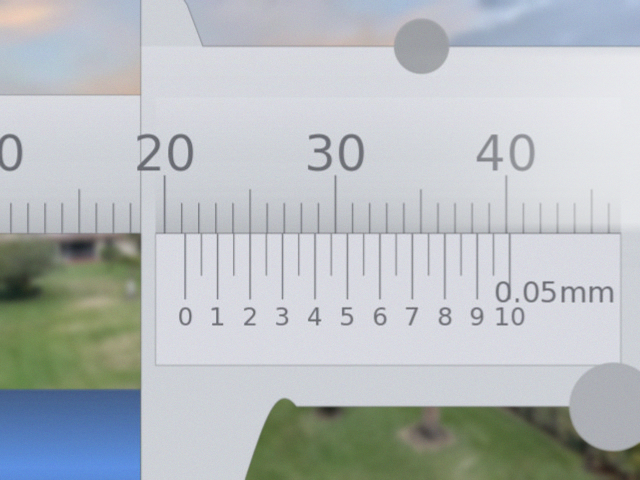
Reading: **21.2** mm
